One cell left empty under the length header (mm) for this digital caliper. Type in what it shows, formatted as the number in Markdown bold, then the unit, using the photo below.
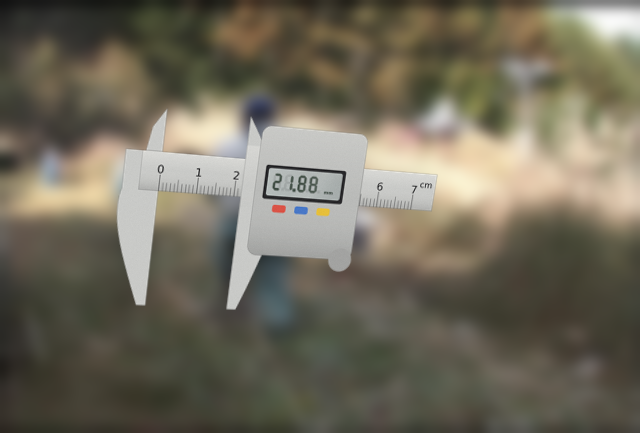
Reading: **21.88** mm
